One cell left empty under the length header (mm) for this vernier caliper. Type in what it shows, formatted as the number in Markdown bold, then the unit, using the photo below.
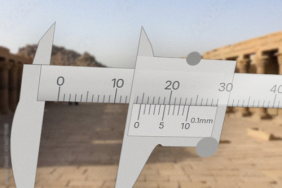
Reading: **14.8** mm
